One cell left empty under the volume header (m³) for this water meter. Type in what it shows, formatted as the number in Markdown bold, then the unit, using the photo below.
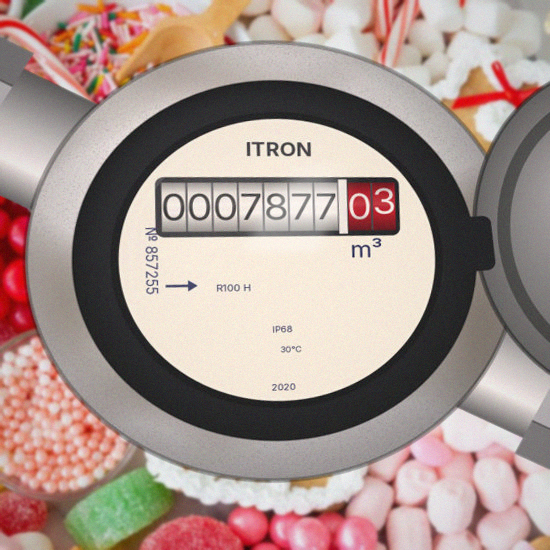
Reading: **7877.03** m³
